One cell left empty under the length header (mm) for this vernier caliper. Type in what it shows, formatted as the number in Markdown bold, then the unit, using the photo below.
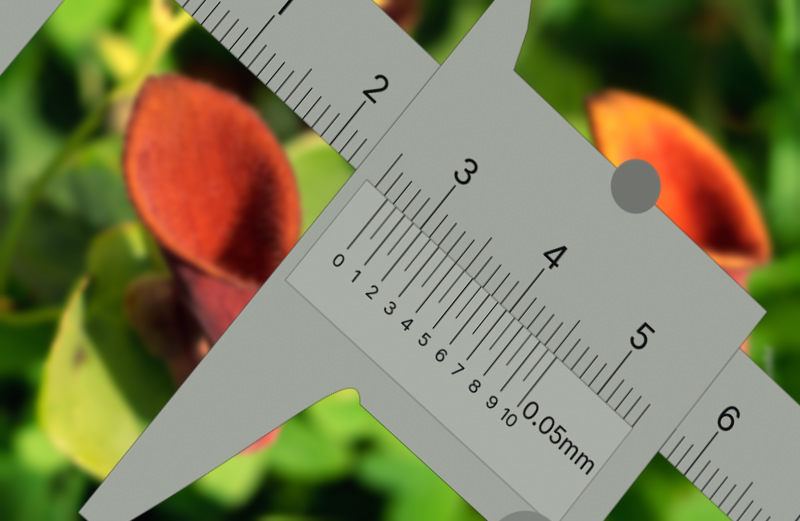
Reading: **26.4** mm
